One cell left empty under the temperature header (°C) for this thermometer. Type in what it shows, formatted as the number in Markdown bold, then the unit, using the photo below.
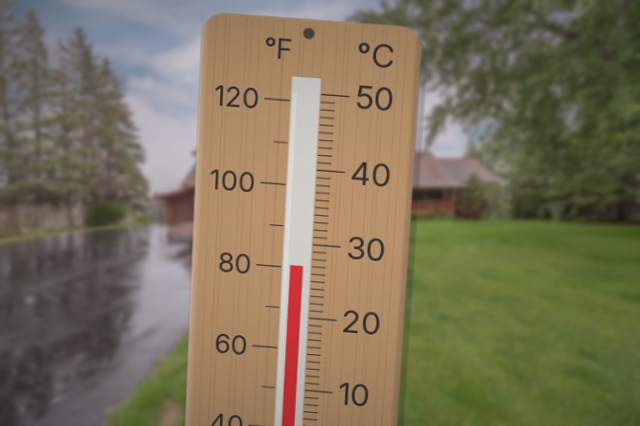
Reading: **27** °C
